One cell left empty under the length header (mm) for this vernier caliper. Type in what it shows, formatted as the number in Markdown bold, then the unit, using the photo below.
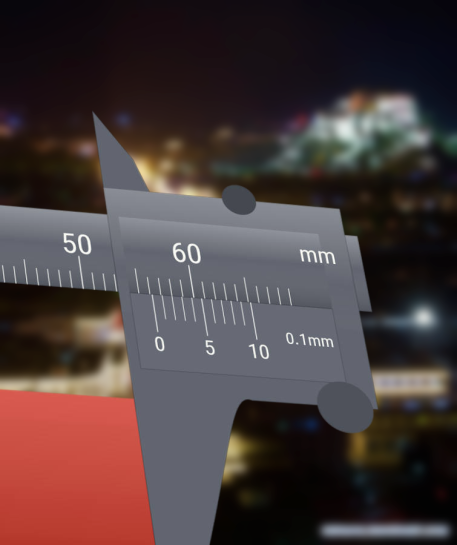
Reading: **56.2** mm
